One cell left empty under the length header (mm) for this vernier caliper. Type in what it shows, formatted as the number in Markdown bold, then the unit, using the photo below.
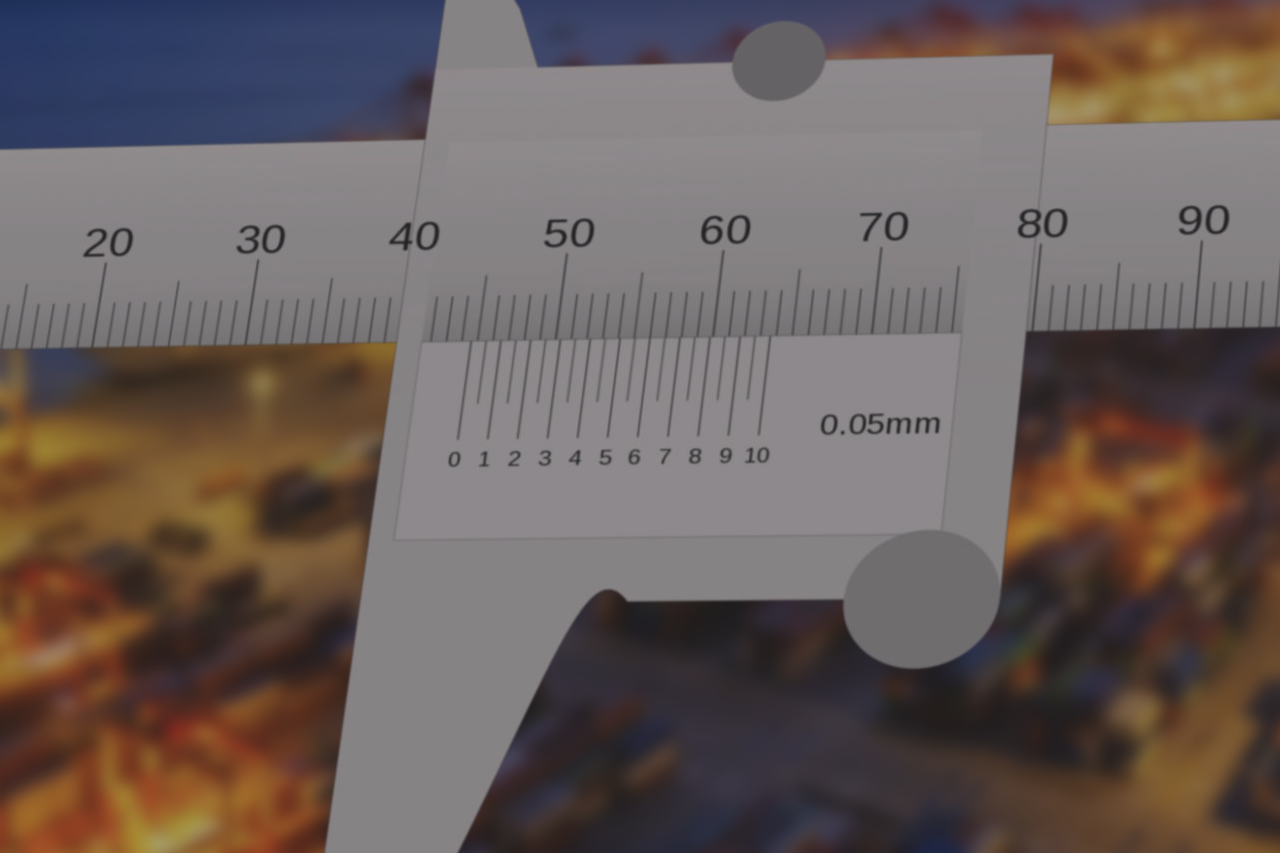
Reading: **44.6** mm
